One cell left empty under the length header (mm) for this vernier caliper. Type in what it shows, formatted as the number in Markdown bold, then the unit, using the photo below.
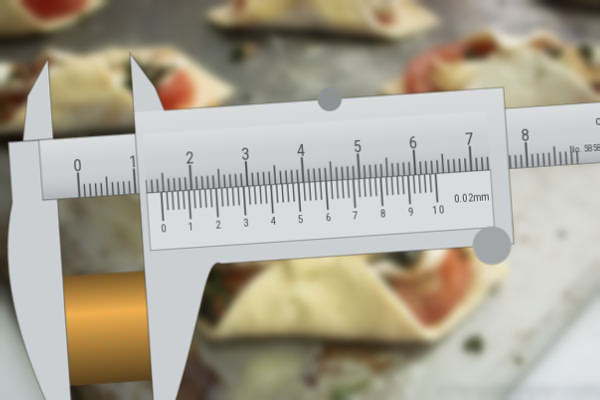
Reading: **14.6** mm
